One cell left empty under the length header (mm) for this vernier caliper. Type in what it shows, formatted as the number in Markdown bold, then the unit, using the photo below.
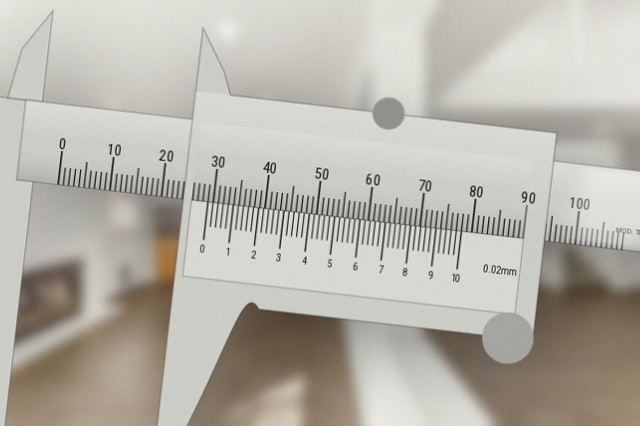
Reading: **29.0** mm
